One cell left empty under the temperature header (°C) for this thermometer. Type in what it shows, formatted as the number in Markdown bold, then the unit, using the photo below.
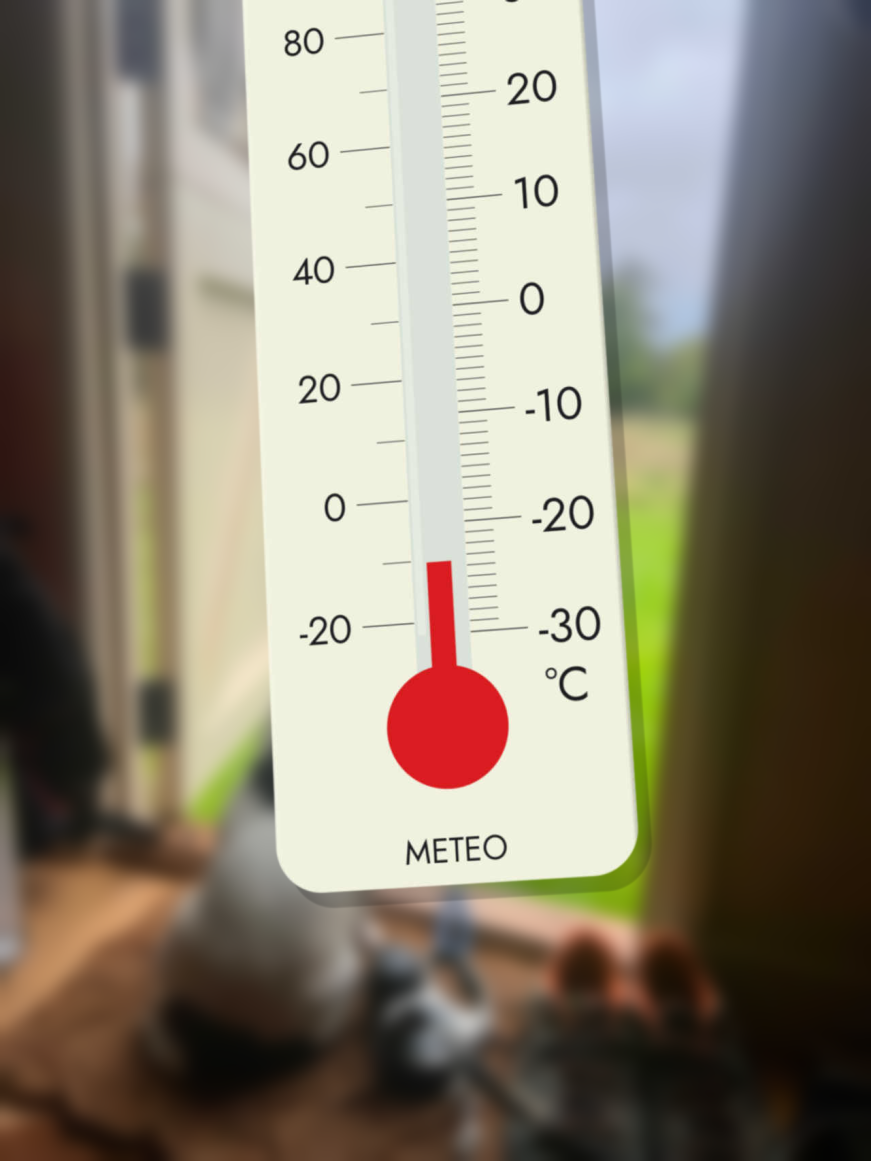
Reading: **-23.5** °C
